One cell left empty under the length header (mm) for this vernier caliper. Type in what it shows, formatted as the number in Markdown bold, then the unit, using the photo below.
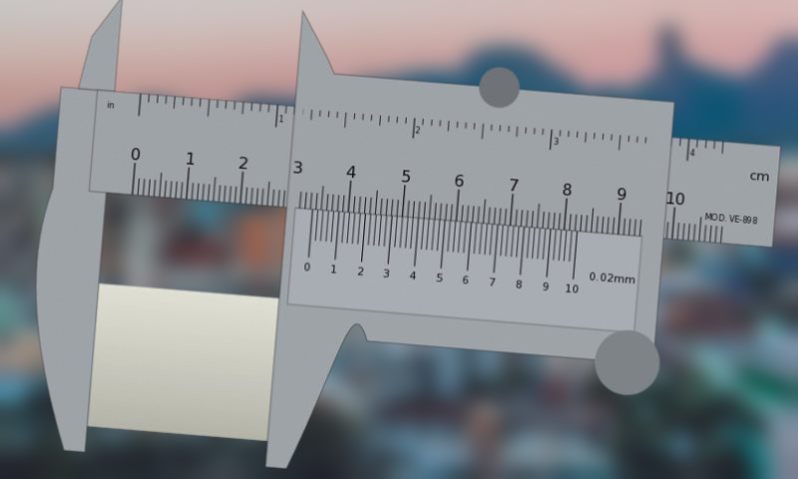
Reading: **33.4** mm
